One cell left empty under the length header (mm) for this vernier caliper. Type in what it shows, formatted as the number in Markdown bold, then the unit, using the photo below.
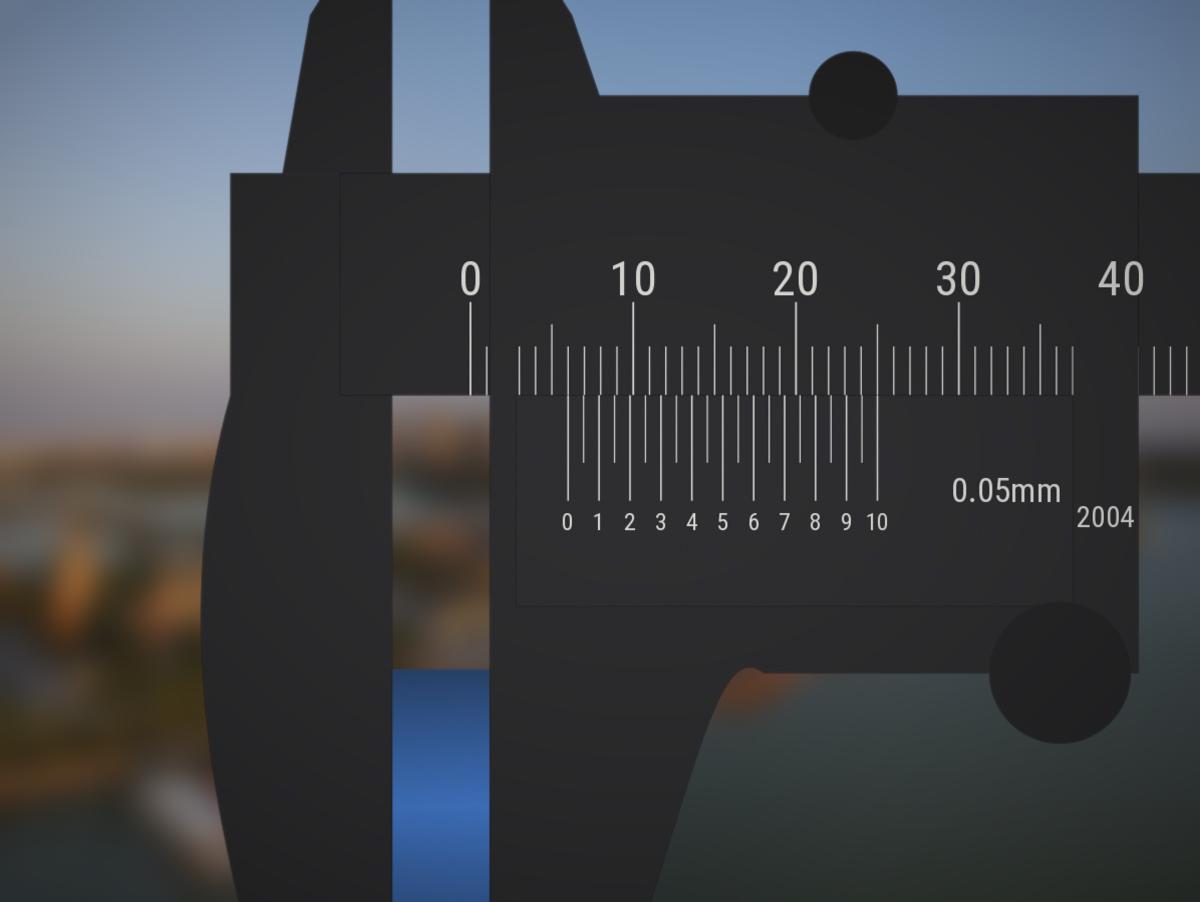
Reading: **6.0** mm
